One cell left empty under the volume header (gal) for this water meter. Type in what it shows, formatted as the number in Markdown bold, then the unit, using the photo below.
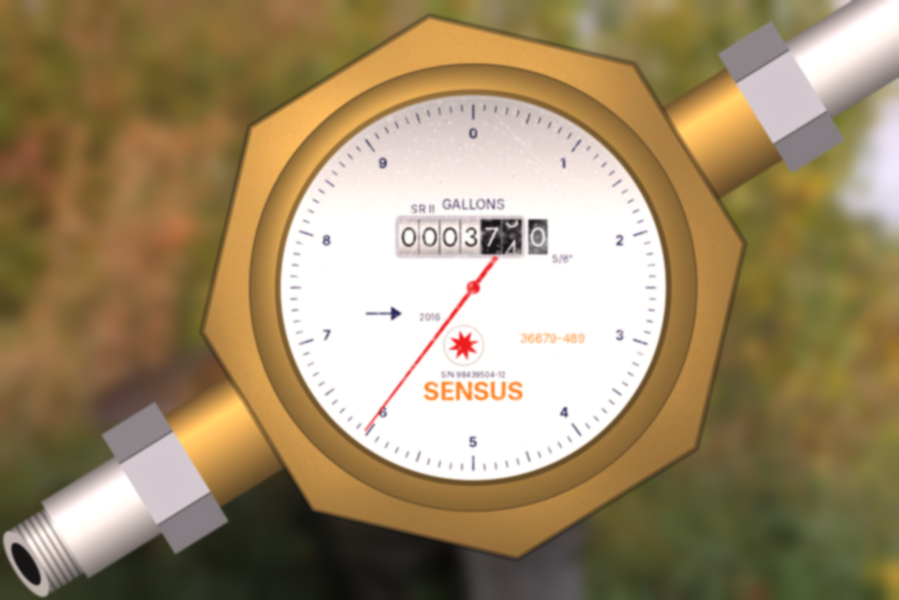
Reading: **3736.0** gal
